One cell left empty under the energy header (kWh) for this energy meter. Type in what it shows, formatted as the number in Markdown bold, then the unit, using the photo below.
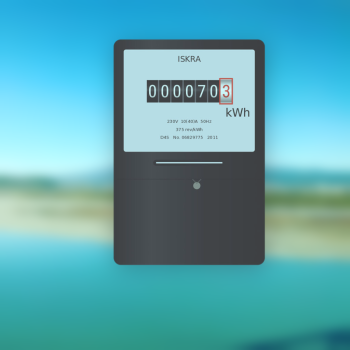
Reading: **70.3** kWh
